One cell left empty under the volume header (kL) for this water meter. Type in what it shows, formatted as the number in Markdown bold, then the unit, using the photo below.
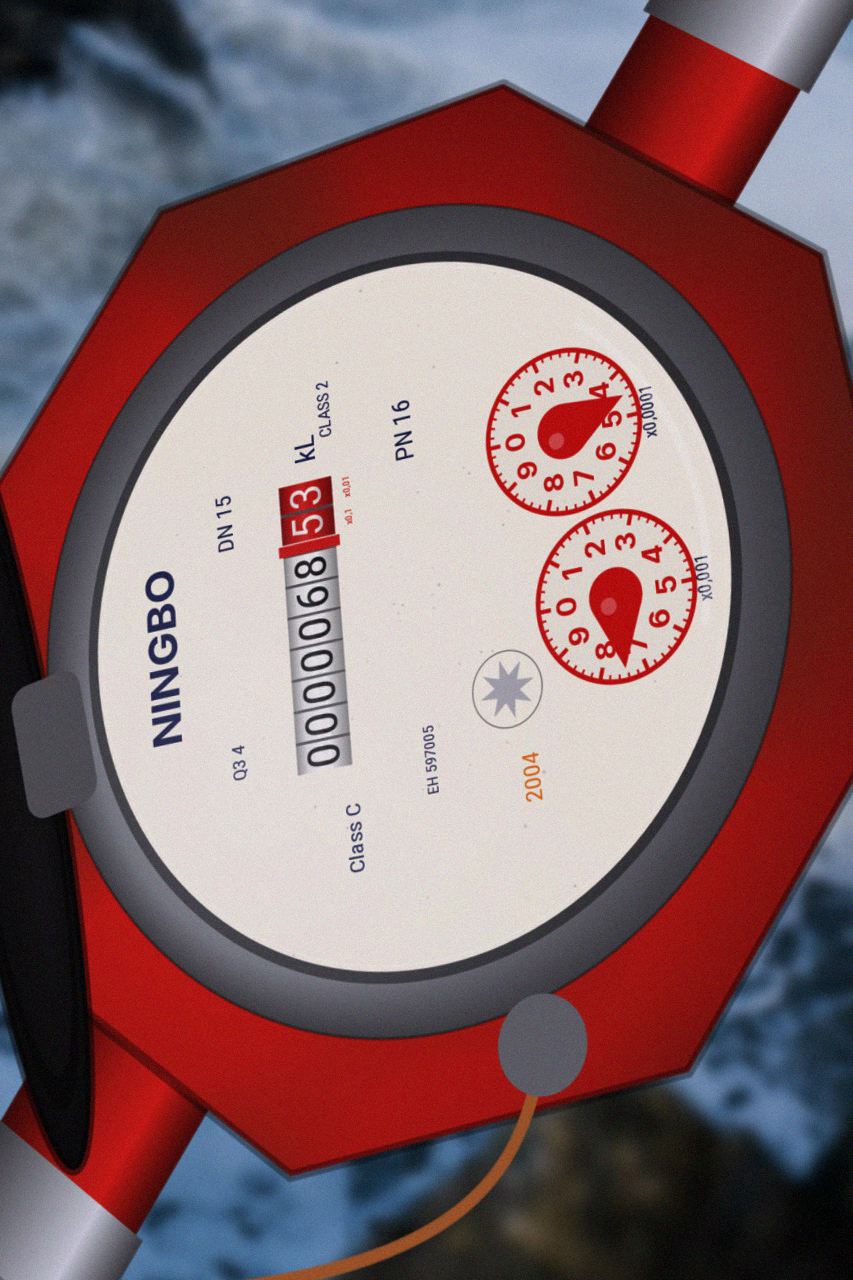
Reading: **68.5374** kL
